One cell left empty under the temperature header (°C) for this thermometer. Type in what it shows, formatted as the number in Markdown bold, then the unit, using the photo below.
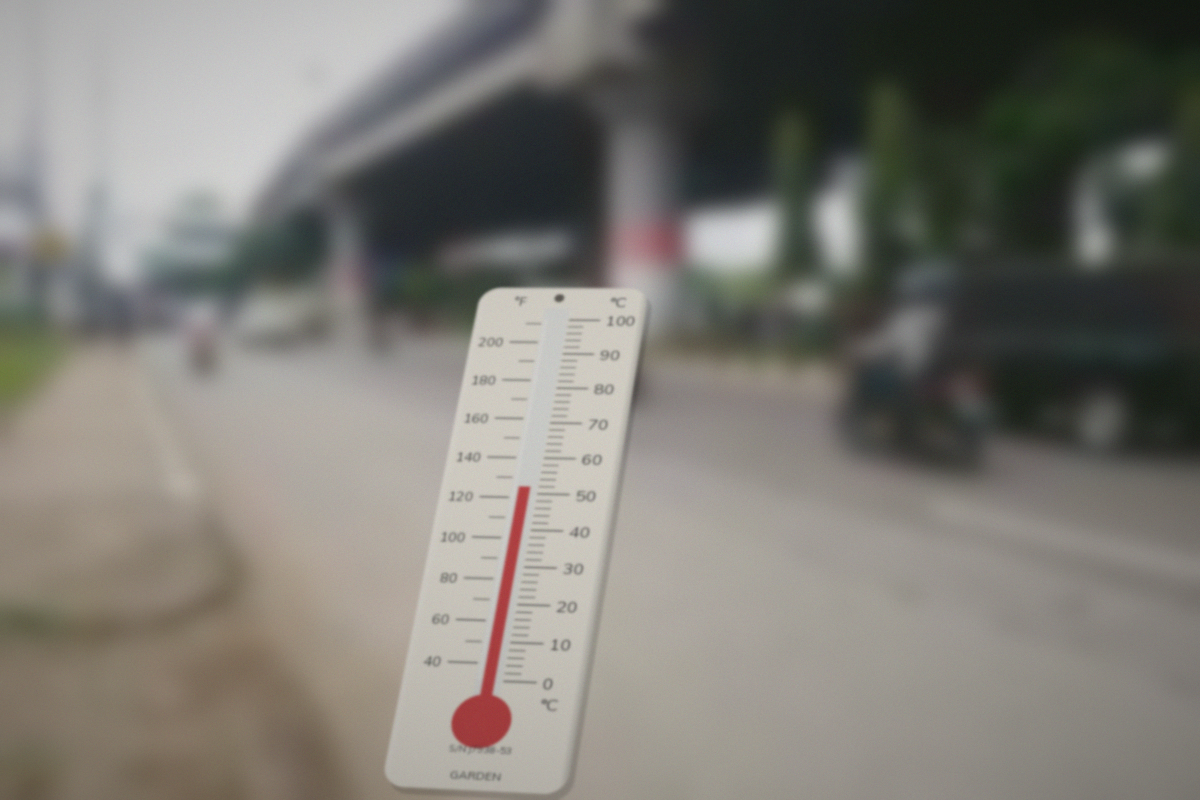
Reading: **52** °C
